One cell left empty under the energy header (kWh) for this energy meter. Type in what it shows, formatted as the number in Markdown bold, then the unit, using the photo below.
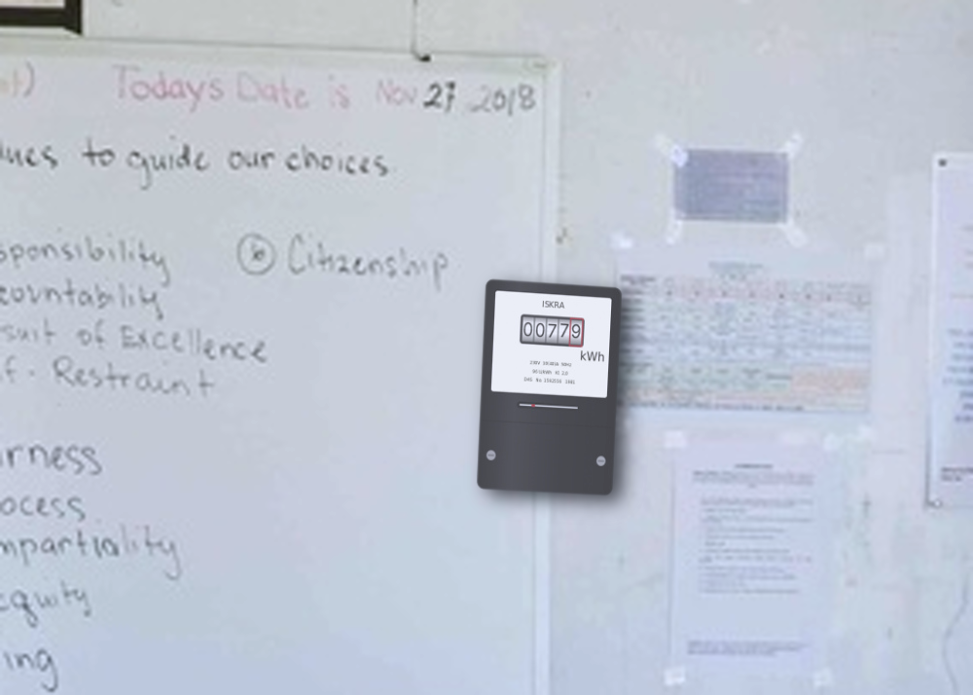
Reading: **77.9** kWh
